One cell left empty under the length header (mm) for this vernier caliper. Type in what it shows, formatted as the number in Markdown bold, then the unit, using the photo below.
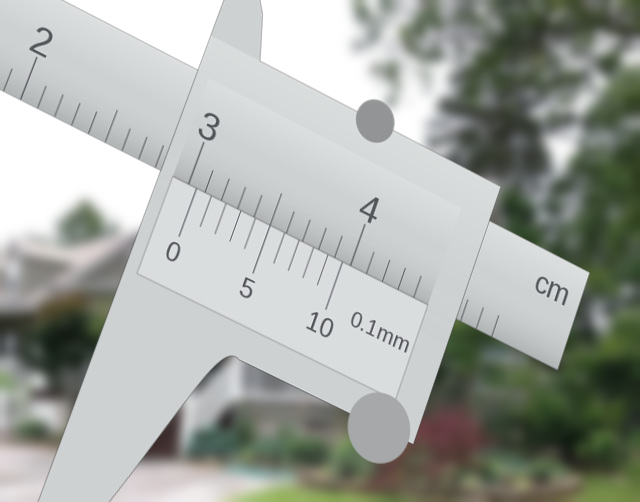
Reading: **30.5** mm
